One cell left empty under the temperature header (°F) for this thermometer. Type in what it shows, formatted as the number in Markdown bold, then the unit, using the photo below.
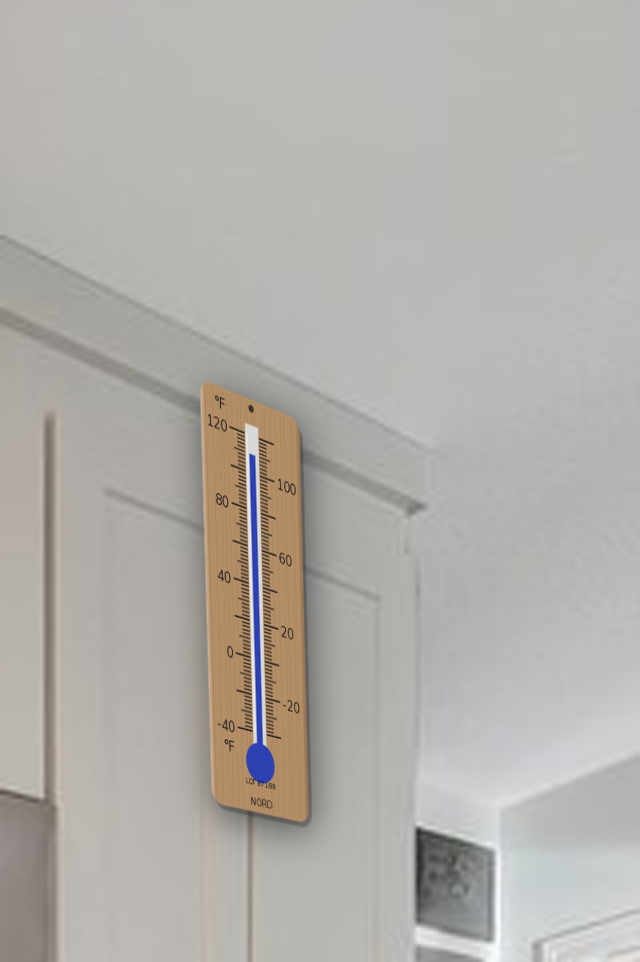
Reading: **110** °F
